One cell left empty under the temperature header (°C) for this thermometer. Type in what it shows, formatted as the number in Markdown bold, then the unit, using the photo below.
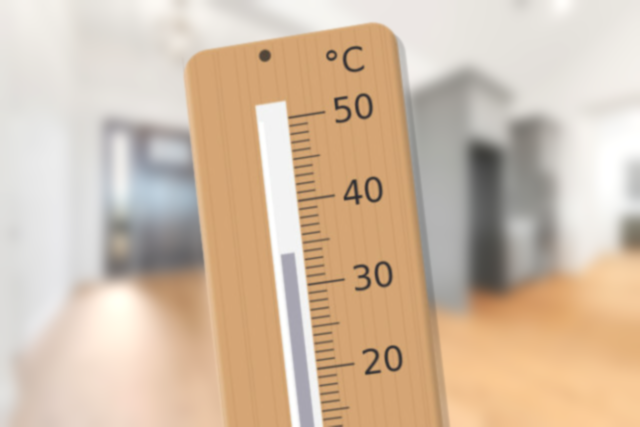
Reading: **34** °C
